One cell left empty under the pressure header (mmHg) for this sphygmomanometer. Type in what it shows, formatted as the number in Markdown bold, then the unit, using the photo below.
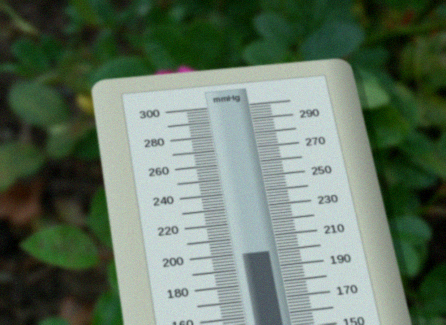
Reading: **200** mmHg
